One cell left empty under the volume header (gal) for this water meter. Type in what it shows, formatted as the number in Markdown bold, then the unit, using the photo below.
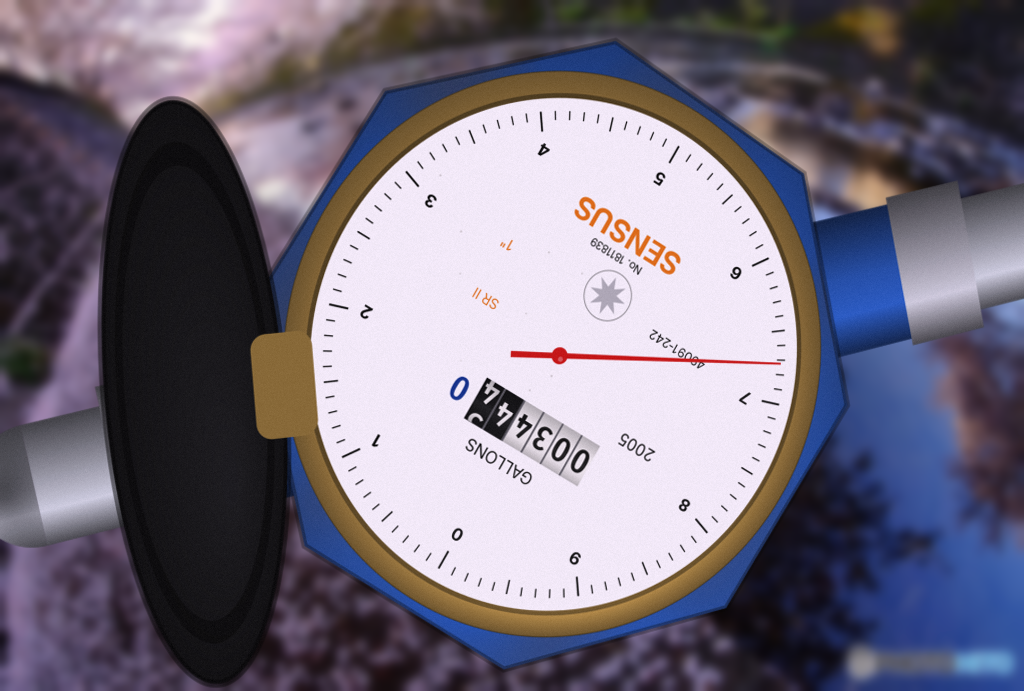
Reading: **34436.7** gal
